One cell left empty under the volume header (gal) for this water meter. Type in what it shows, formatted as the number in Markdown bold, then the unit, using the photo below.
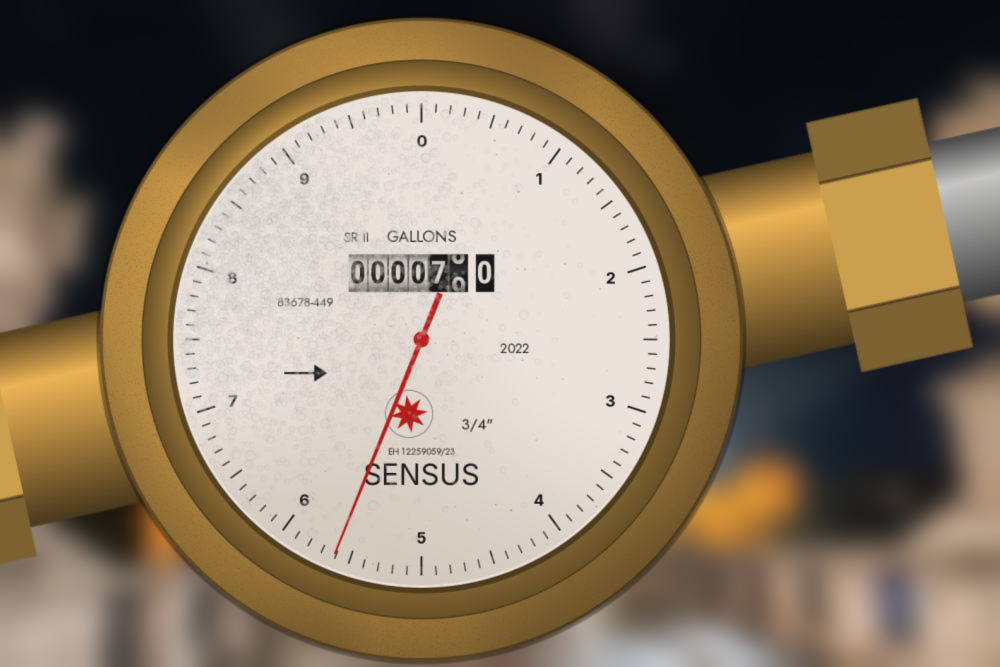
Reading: **785.6** gal
